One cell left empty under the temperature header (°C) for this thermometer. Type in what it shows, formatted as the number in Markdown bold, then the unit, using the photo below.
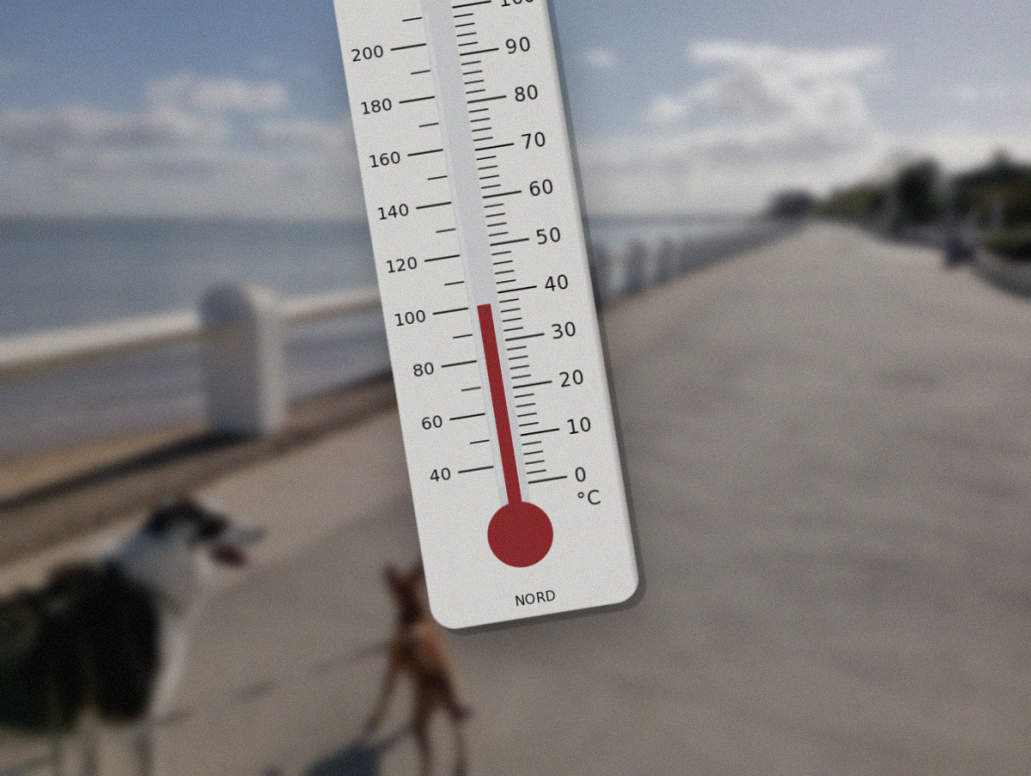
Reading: **38** °C
